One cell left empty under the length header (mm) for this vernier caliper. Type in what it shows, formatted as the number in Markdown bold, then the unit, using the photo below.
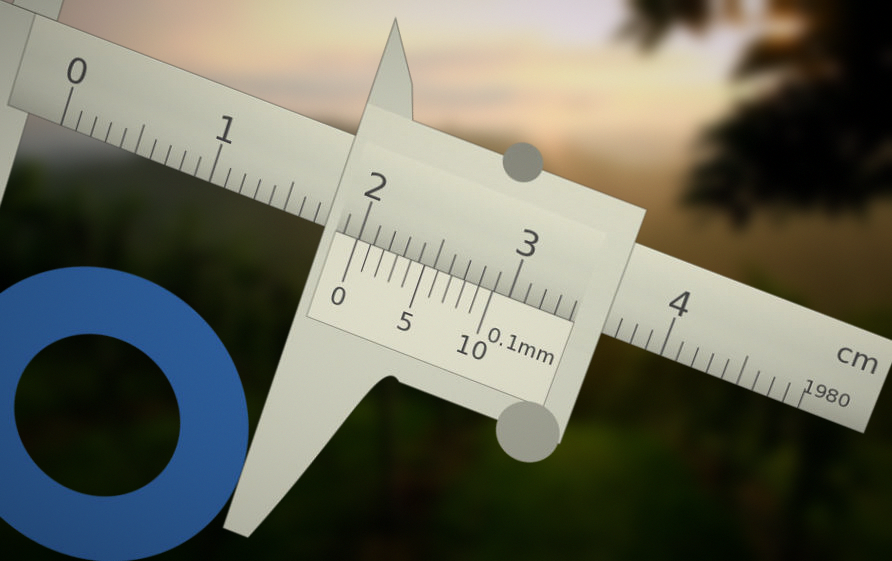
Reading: **19.9** mm
